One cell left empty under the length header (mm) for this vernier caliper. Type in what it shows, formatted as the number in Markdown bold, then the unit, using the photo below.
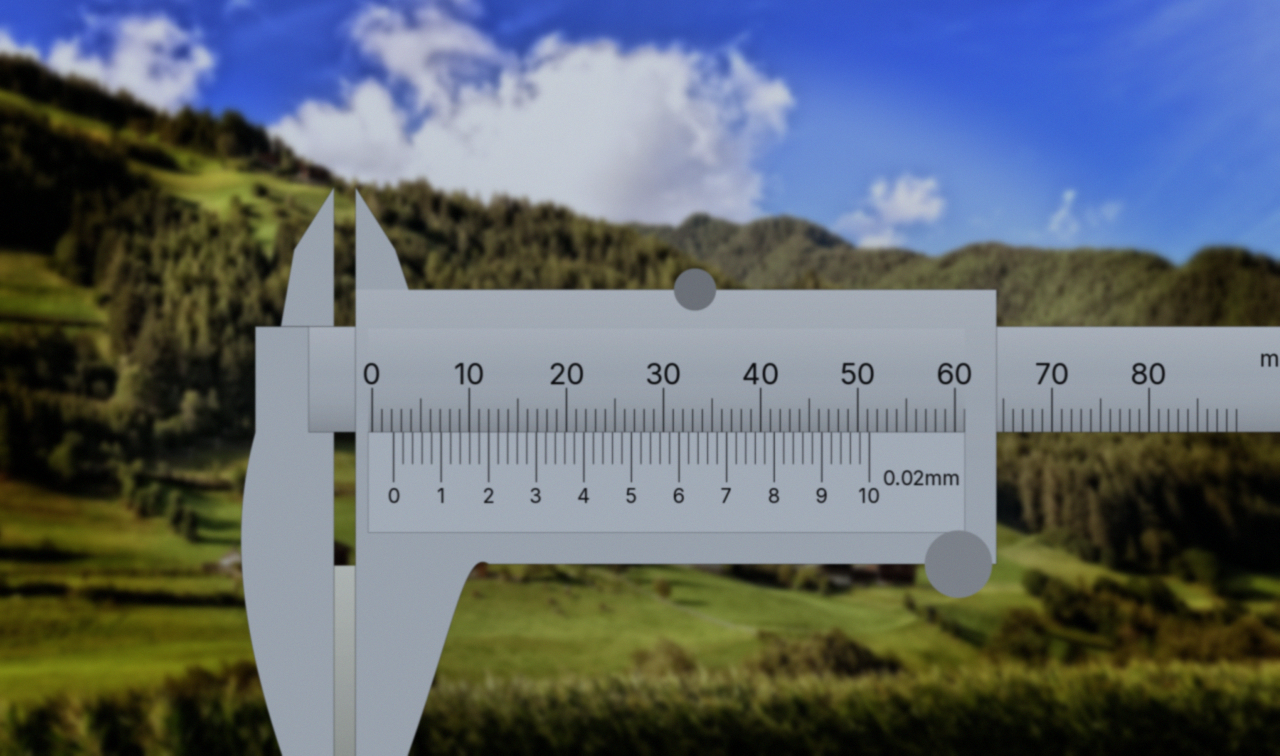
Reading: **2.2** mm
